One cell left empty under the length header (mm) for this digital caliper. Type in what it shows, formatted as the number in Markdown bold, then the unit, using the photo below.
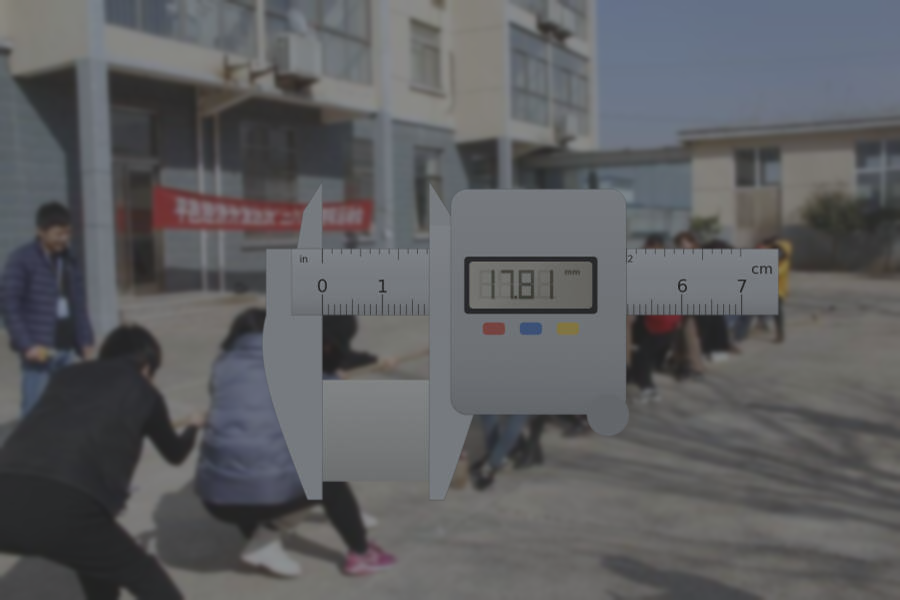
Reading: **17.81** mm
